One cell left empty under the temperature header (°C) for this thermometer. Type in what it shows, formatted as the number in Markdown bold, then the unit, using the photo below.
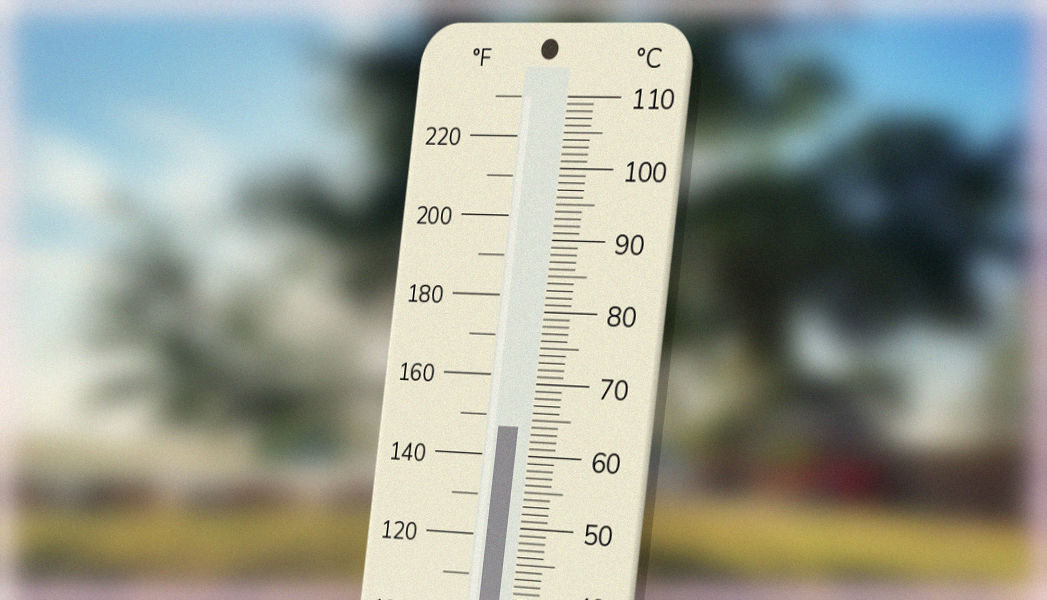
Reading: **64** °C
